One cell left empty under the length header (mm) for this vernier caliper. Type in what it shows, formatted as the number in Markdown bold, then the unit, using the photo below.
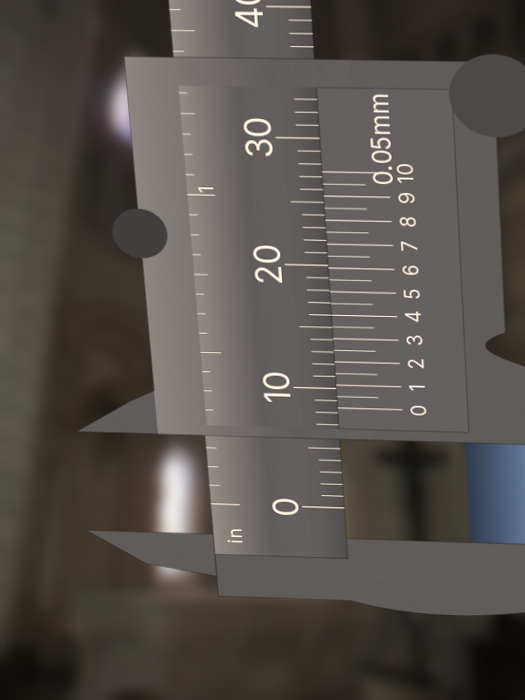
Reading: **8.4** mm
